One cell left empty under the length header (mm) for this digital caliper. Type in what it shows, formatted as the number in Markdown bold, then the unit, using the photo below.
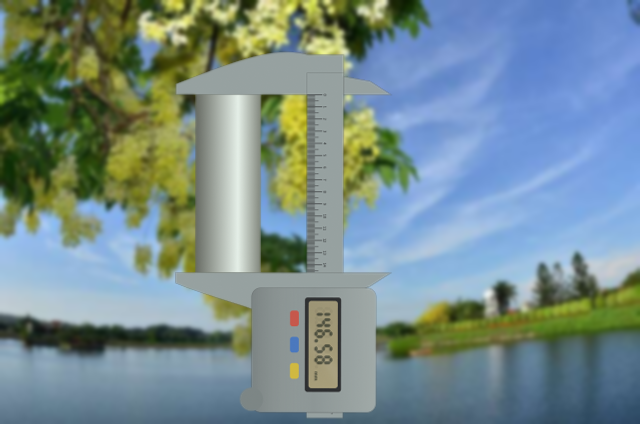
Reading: **146.58** mm
